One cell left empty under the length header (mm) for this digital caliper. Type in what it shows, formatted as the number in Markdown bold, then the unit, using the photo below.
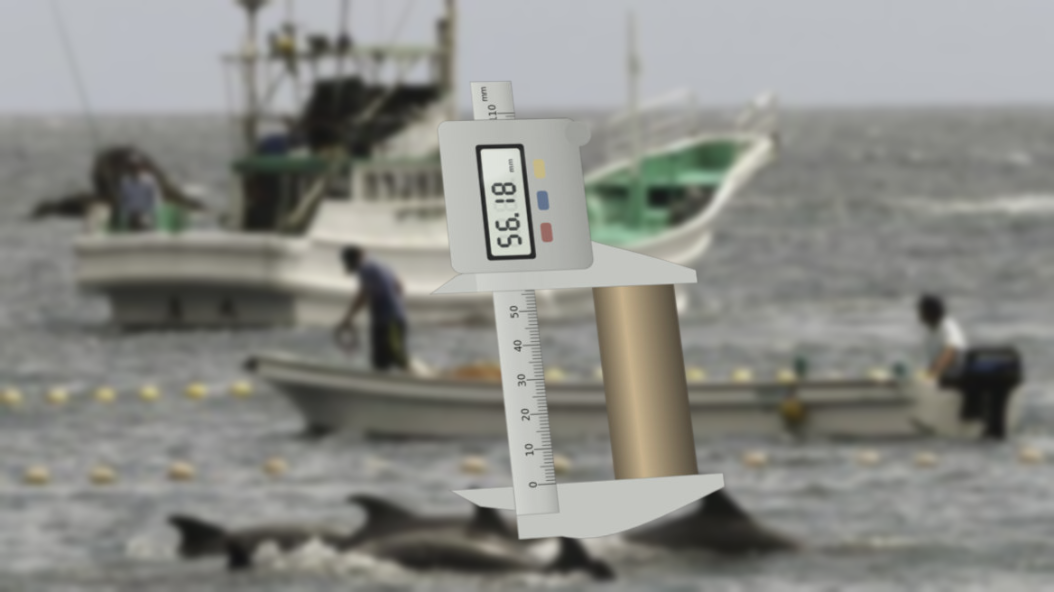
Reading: **56.18** mm
